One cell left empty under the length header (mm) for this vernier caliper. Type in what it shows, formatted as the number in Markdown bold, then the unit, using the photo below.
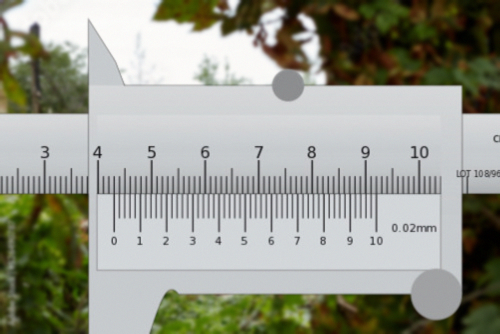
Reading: **43.0** mm
